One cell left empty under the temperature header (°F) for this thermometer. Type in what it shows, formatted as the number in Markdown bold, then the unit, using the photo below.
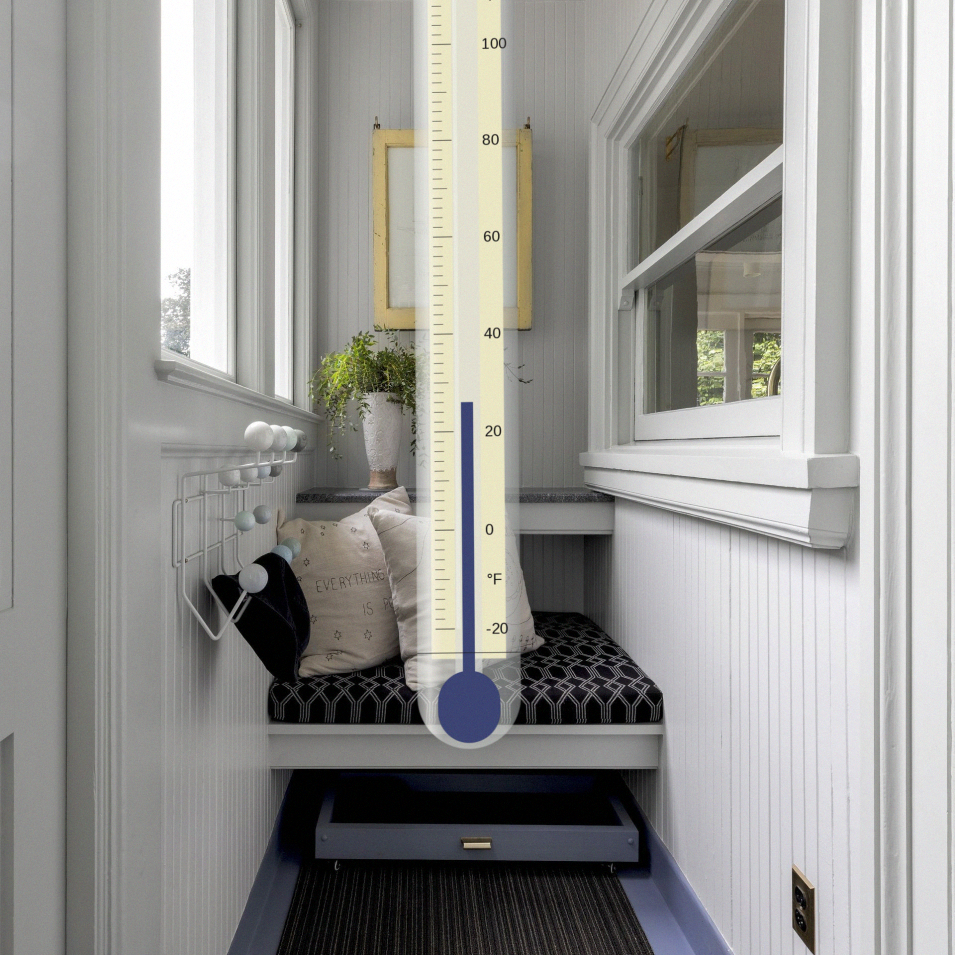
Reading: **26** °F
